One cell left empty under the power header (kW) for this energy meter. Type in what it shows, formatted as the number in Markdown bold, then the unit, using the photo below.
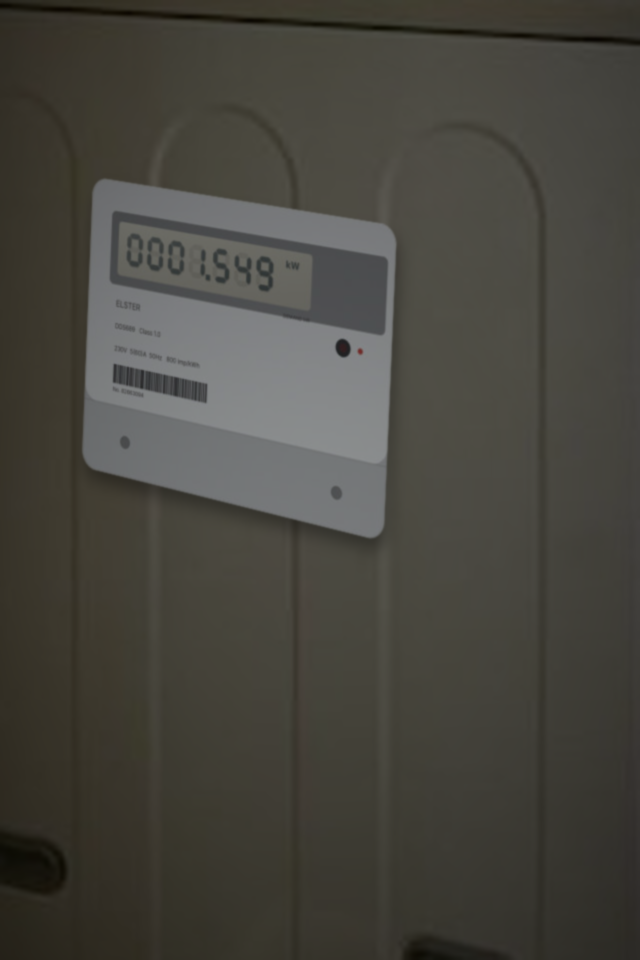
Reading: **1.549** kW
